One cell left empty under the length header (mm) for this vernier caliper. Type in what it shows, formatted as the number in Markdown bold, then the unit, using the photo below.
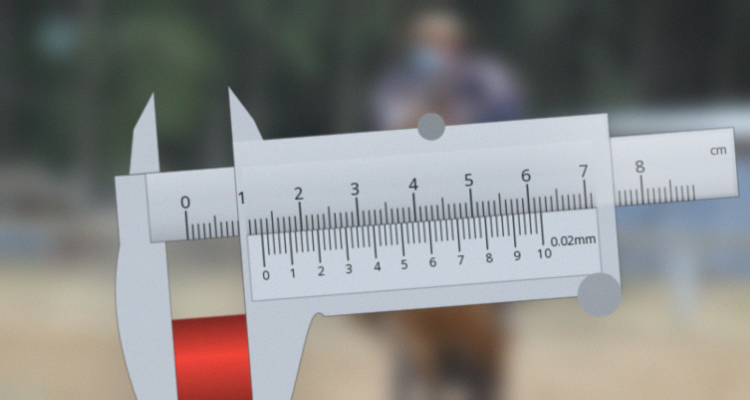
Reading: **13.0** mm
